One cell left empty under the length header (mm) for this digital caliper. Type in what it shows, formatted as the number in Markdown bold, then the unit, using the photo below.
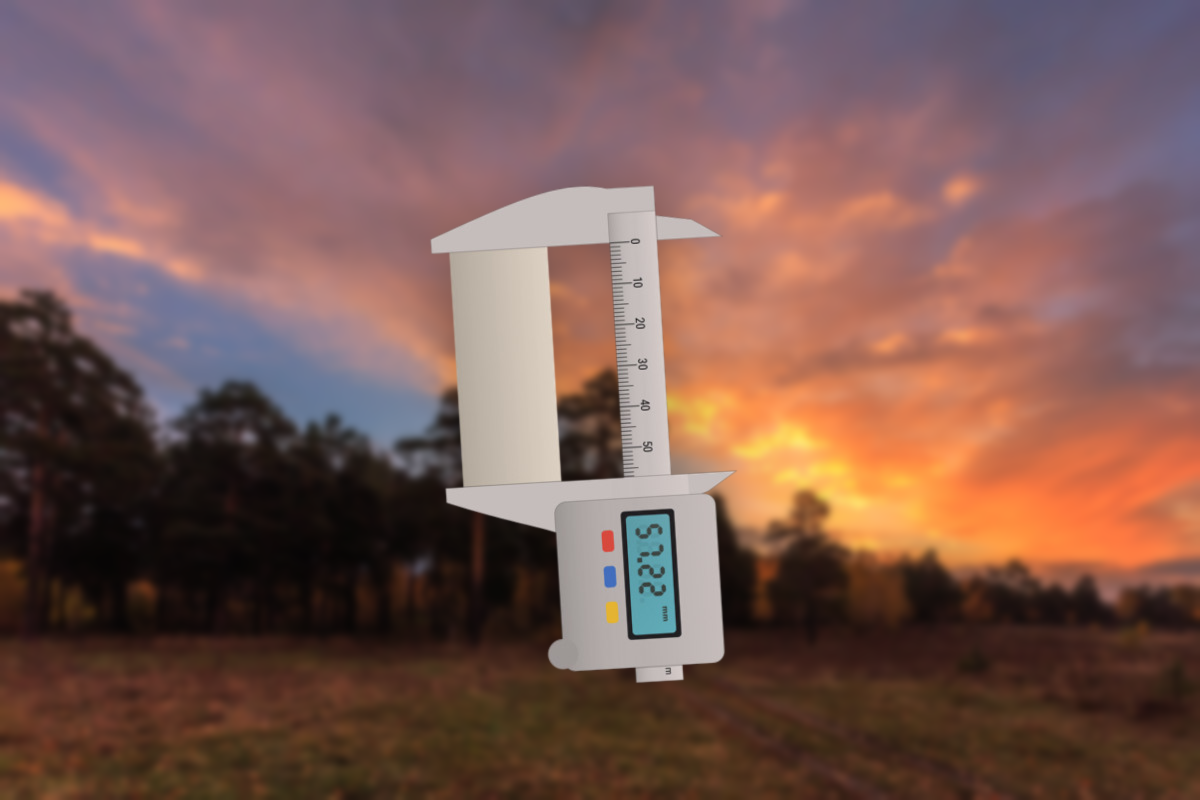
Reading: **57.22** mm
